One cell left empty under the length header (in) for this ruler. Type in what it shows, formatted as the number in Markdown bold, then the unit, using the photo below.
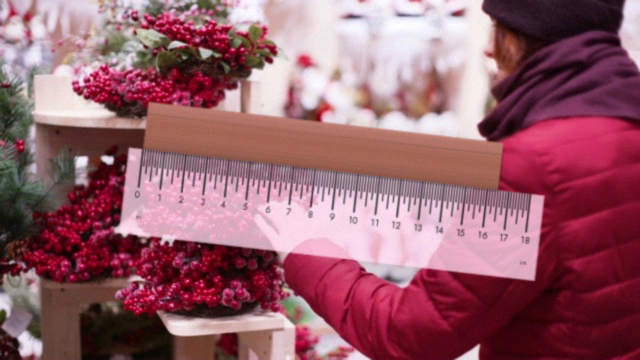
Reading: **16.5** in
